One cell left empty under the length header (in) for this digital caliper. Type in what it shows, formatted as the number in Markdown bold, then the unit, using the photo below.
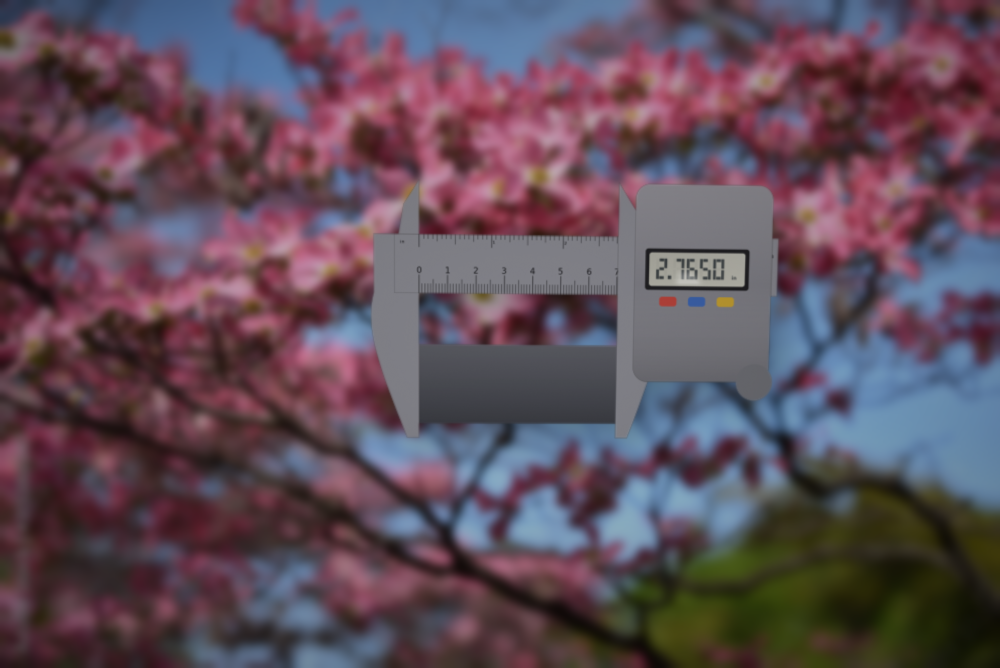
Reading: **2.7650** in
